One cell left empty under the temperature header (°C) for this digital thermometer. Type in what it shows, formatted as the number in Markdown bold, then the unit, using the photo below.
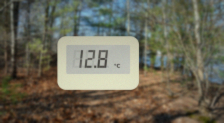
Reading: **12.8** °C
